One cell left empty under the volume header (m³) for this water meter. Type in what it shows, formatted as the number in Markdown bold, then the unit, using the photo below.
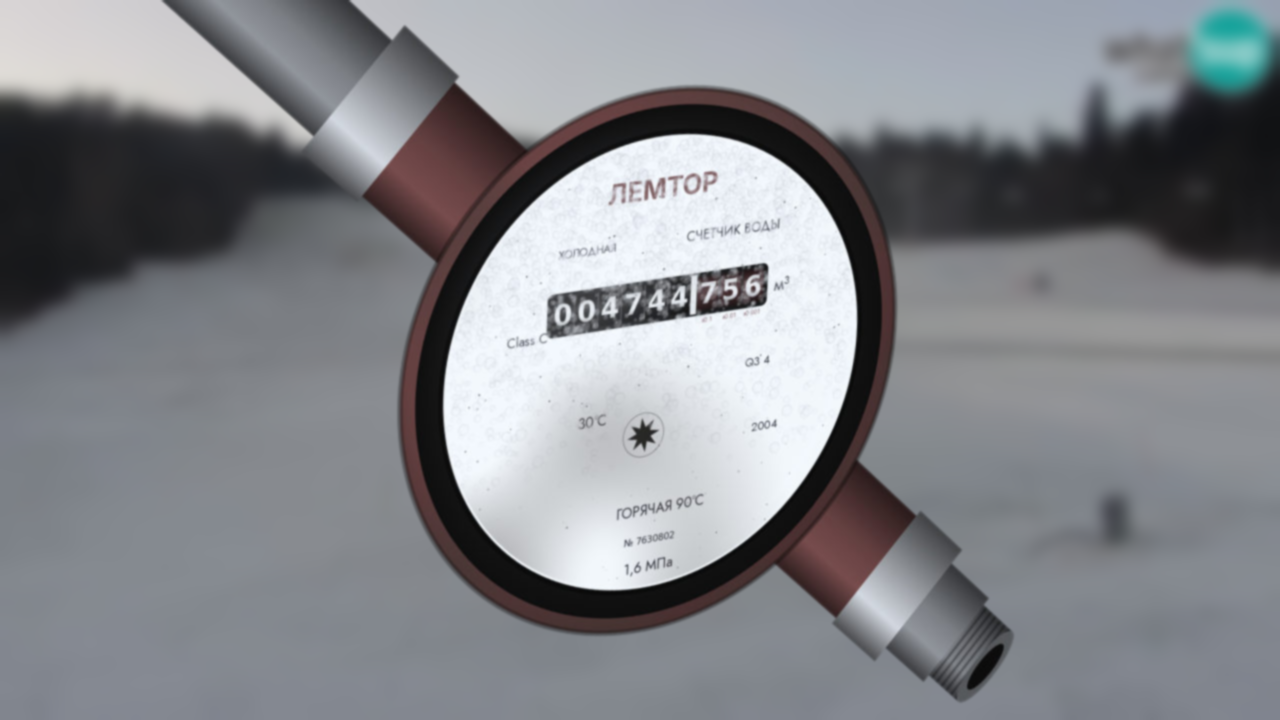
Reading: **4744.756** m³
